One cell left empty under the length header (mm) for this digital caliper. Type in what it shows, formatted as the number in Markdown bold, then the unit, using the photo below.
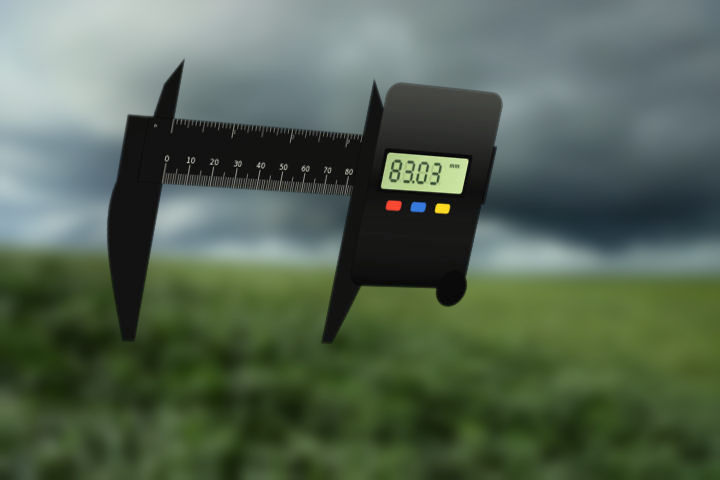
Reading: **83.03** mm
